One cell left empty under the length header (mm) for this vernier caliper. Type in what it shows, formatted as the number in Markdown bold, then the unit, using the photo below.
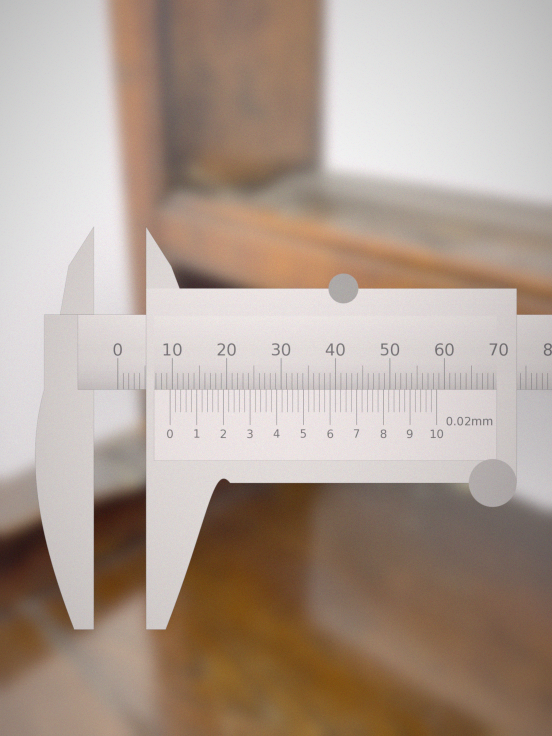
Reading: **9.6** mm
